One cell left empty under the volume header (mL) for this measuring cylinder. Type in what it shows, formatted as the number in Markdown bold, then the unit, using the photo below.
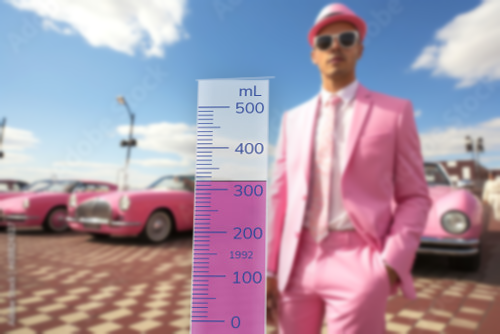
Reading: **320** mL
